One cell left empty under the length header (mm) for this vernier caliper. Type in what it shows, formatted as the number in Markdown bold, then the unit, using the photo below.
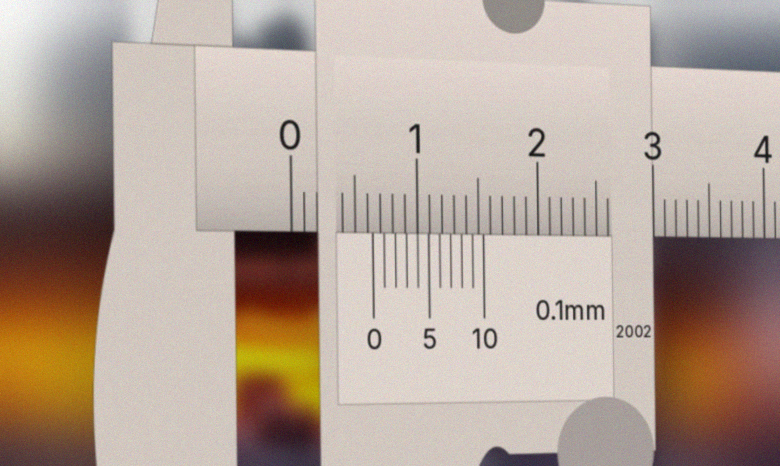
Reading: **6.4** mm
